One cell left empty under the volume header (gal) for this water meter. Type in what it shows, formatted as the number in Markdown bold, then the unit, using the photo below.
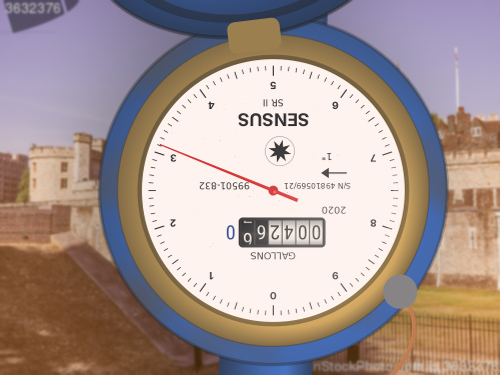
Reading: **42663.1** gal
